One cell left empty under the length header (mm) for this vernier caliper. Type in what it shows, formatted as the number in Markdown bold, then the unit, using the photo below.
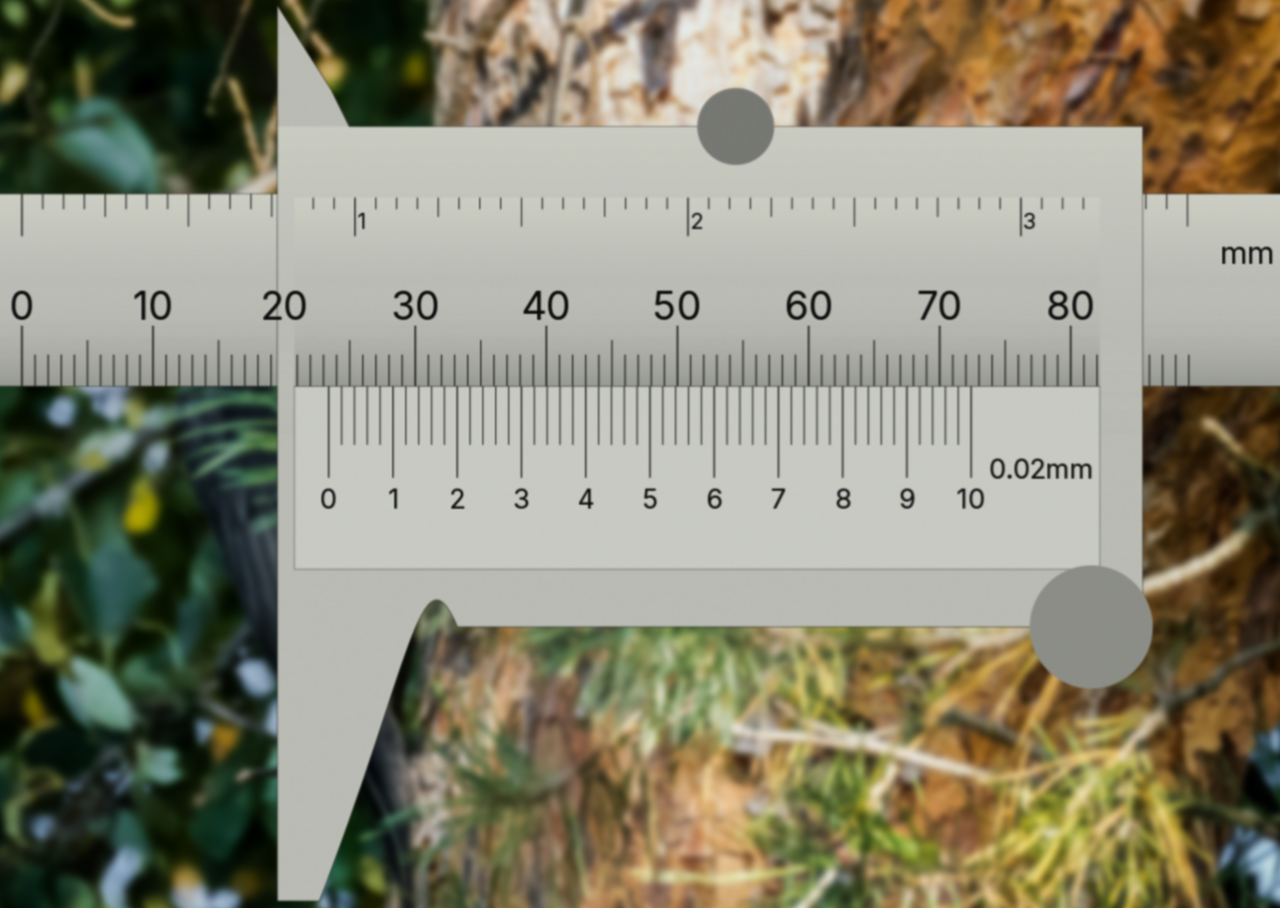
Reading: **23.4** mm
